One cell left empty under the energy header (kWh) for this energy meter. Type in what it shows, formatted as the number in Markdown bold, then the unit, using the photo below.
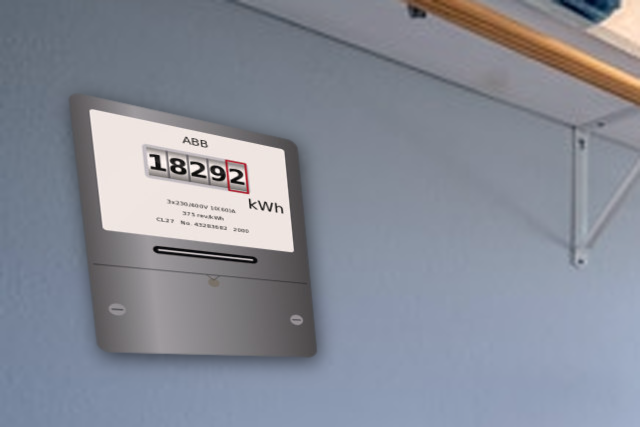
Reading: **1829.2** kWh
